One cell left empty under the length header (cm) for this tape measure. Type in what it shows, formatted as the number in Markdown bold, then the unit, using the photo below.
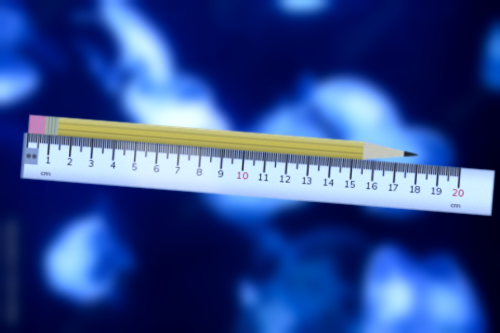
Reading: **18** cm
